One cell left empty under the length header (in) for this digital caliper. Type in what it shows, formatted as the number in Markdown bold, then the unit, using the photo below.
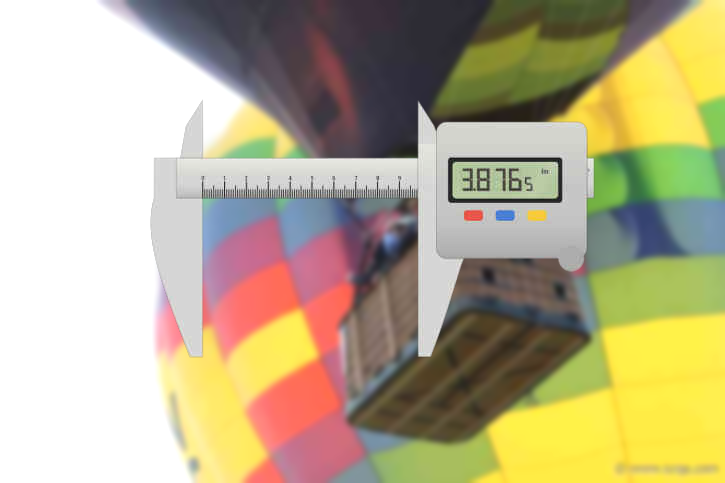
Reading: **3.8765** in
